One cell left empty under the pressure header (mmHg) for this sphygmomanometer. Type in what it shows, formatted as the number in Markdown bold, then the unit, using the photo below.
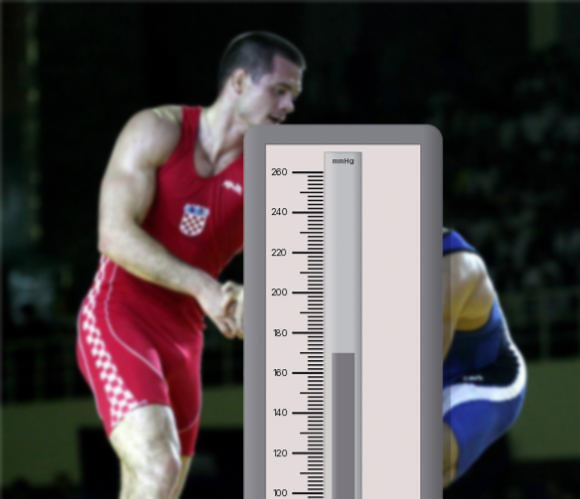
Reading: **170** mmHg
